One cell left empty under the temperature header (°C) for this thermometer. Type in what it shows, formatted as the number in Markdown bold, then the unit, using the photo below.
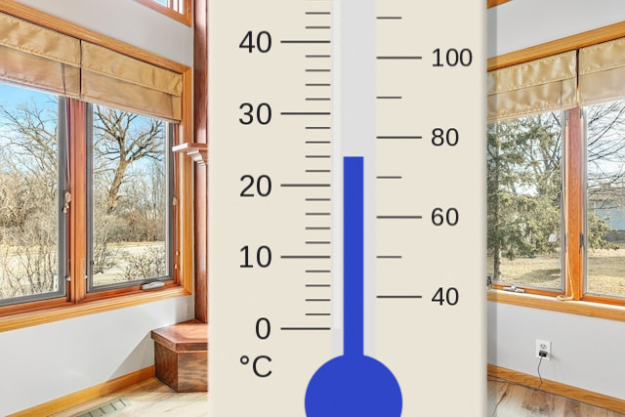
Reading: **24** °C
